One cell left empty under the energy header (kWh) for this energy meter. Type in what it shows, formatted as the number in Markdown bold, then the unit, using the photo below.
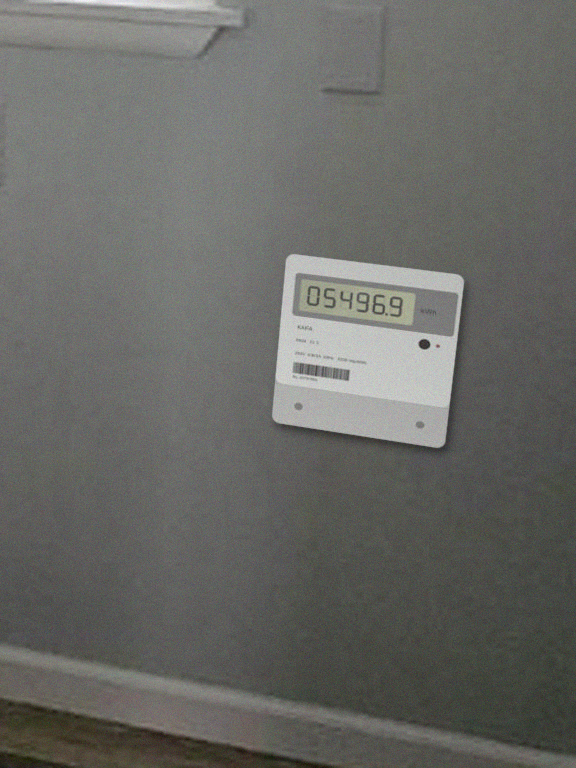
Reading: **5496.9** kWh
